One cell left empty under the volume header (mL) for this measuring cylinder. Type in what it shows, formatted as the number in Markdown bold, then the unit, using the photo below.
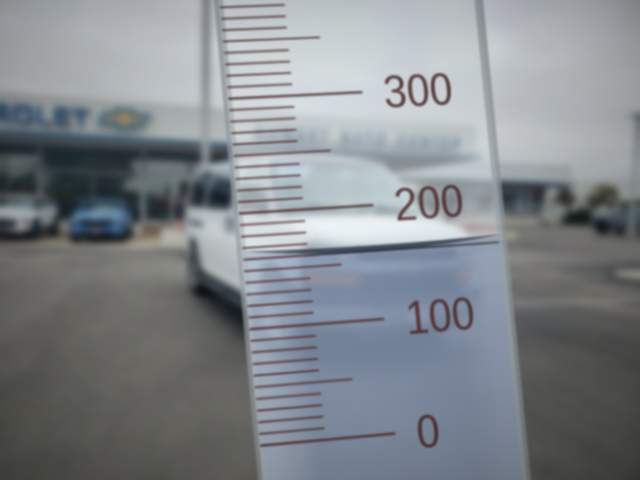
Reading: **160** mL
